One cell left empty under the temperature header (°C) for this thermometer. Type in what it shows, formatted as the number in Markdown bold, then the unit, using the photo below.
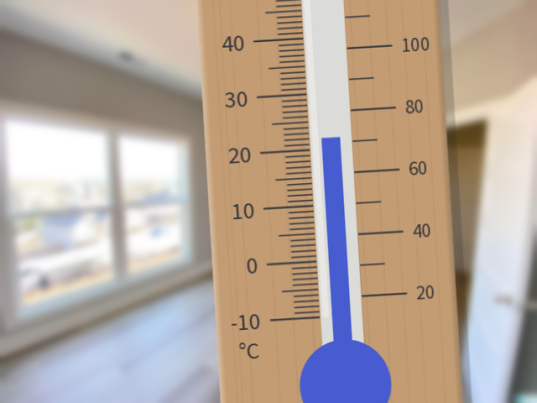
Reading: **22** °C
